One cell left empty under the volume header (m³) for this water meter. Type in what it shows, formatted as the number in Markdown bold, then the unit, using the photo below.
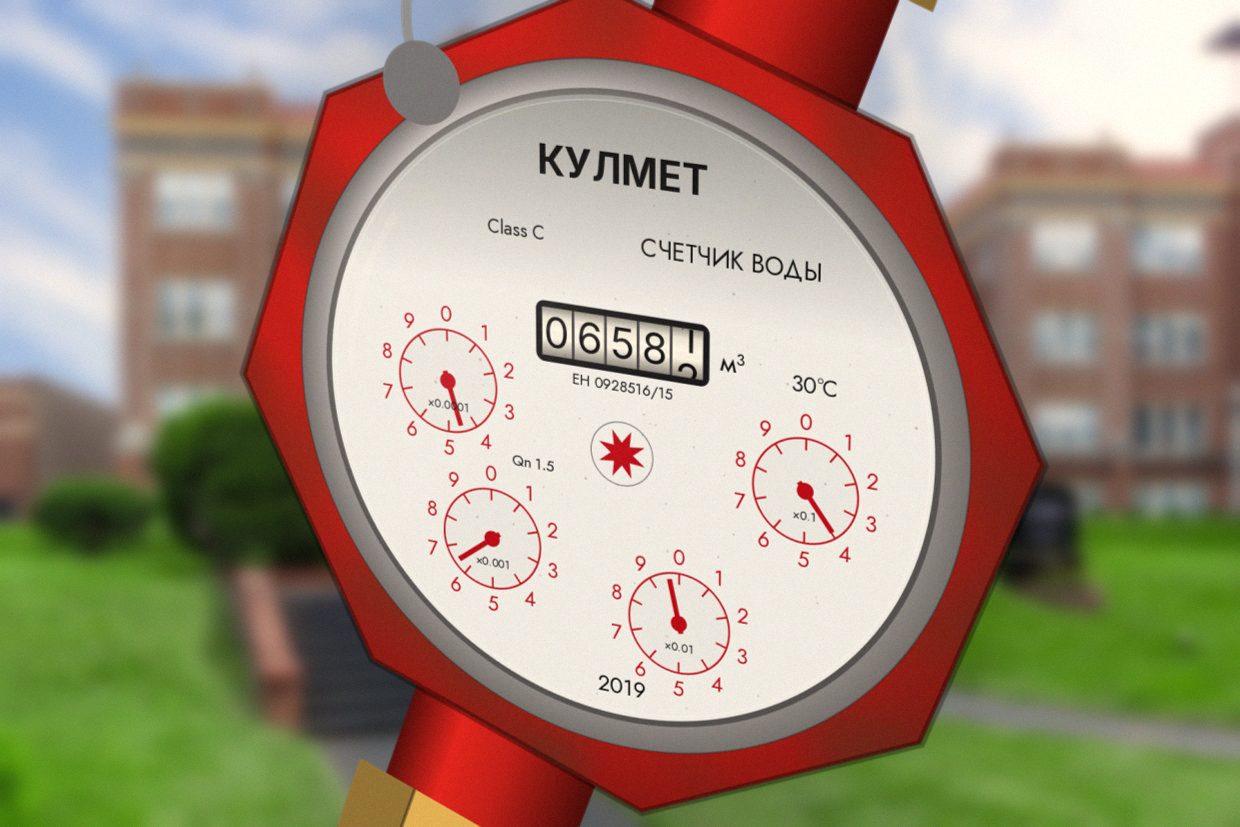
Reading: **6581.3964** m³
